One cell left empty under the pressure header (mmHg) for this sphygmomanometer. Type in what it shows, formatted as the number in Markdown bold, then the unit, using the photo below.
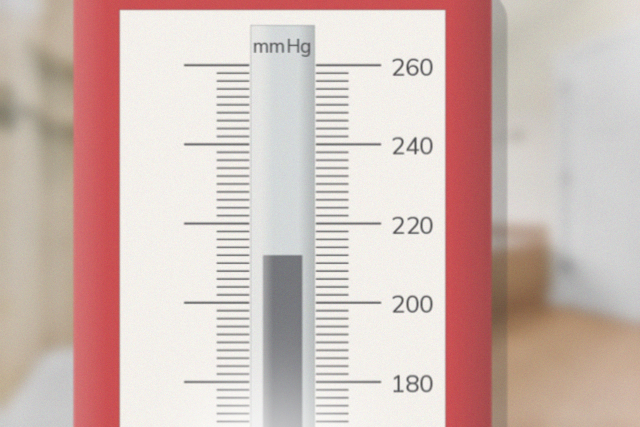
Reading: **212** mmHg
